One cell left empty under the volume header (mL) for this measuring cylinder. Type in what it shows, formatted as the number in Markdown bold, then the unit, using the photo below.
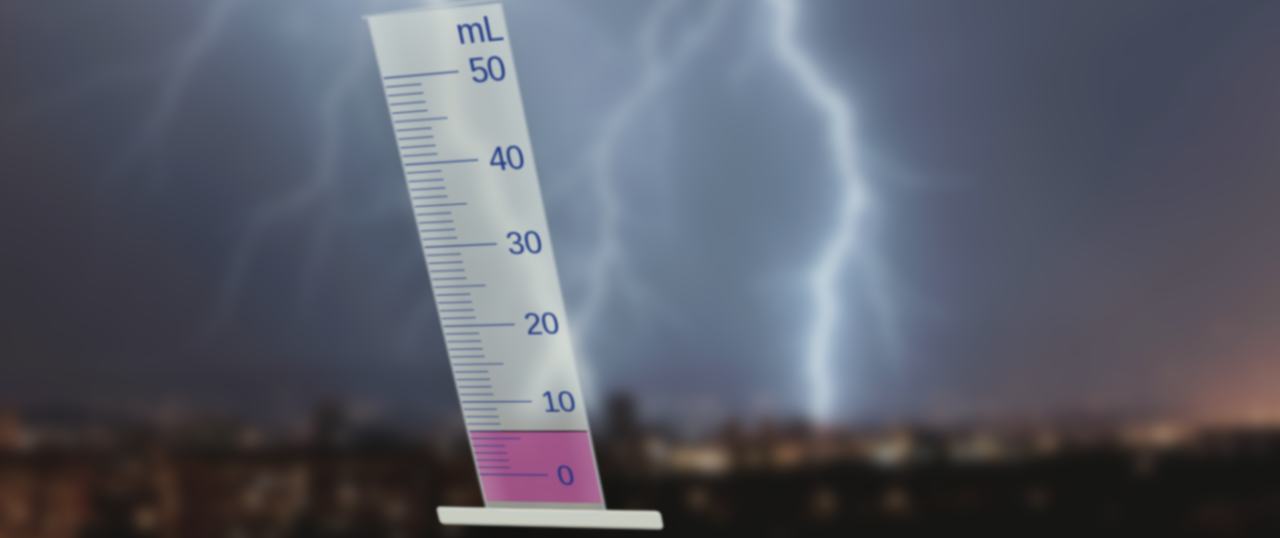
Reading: **6** mL
